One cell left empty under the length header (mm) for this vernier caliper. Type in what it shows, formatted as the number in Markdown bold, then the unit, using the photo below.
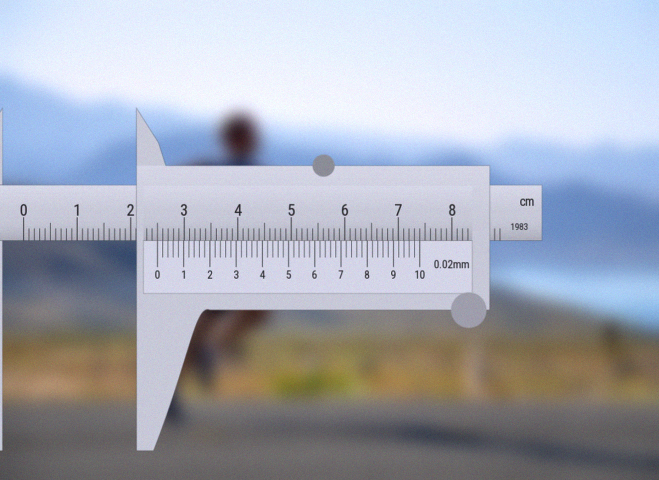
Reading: **25.0** mm
